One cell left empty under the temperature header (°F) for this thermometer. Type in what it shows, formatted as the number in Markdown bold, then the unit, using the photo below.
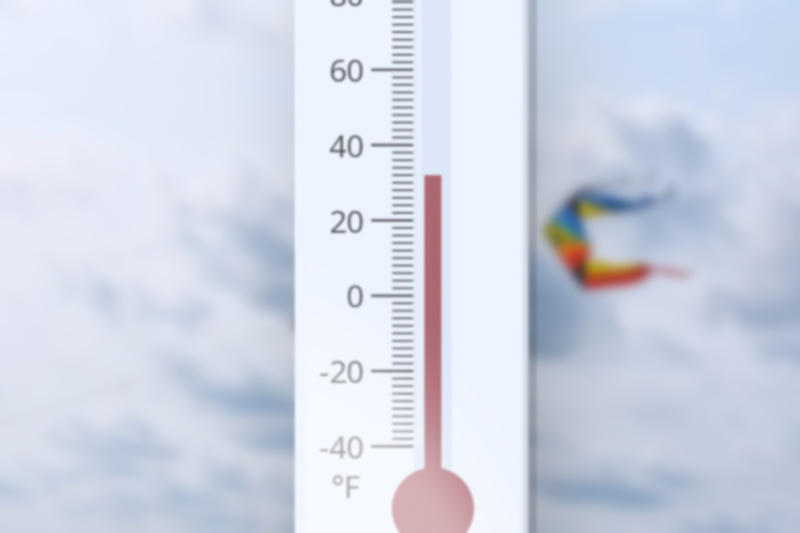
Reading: **32** °F
